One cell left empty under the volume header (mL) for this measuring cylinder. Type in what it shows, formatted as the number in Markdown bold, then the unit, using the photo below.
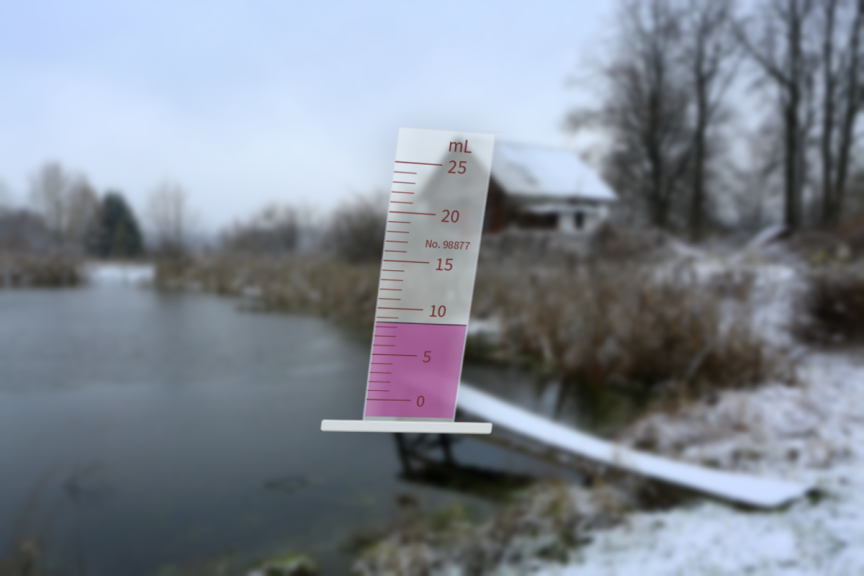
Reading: **8.5** mL
